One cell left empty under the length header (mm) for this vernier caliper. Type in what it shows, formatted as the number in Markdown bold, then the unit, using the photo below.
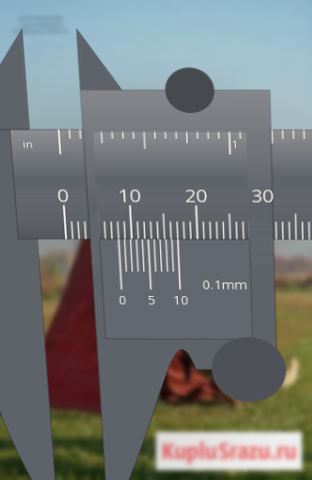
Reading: **8.0** mm
